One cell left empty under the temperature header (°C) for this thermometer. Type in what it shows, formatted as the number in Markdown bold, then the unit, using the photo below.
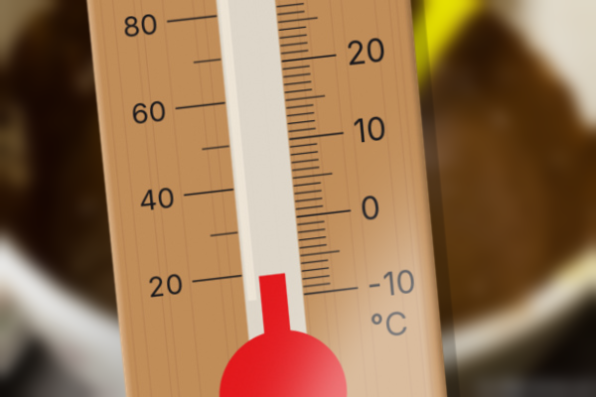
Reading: **-7** °C
